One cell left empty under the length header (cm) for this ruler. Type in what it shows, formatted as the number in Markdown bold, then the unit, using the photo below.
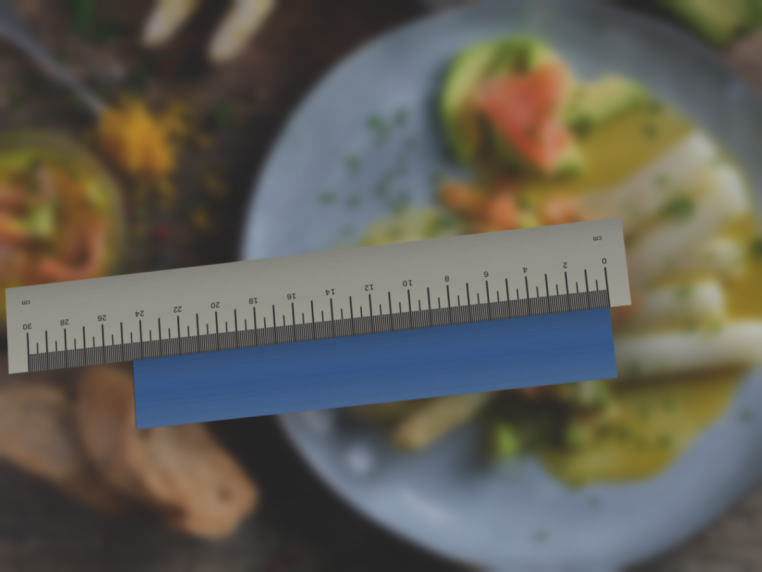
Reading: **24.5** cm
